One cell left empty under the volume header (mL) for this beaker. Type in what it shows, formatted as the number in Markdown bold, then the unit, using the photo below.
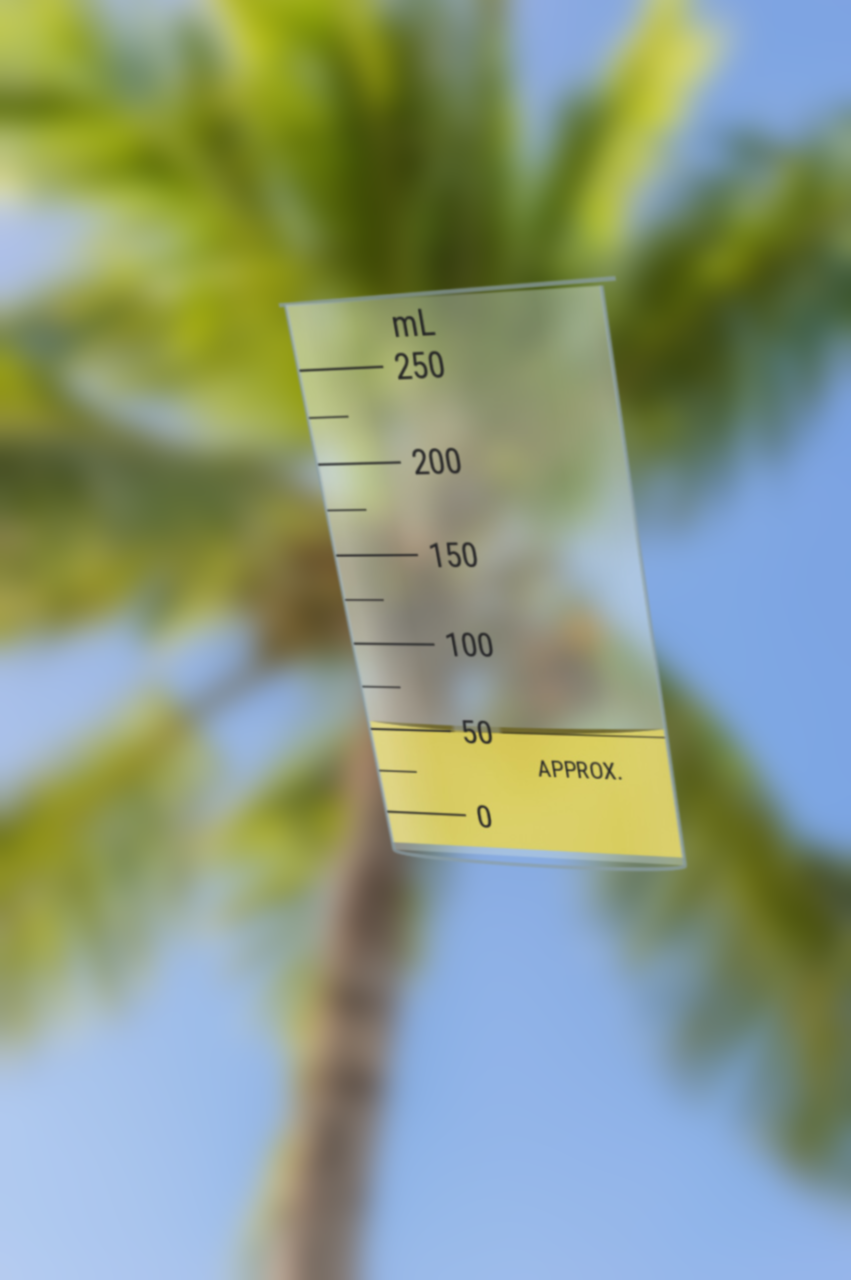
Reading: **50** mL
